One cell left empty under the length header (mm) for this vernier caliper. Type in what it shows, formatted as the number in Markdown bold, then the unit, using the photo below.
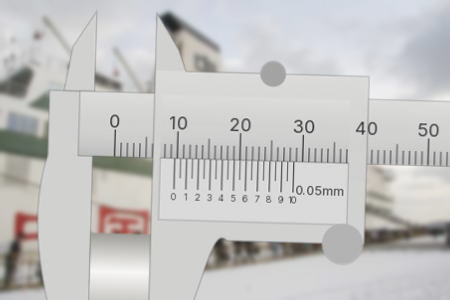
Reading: **9.6** mm
